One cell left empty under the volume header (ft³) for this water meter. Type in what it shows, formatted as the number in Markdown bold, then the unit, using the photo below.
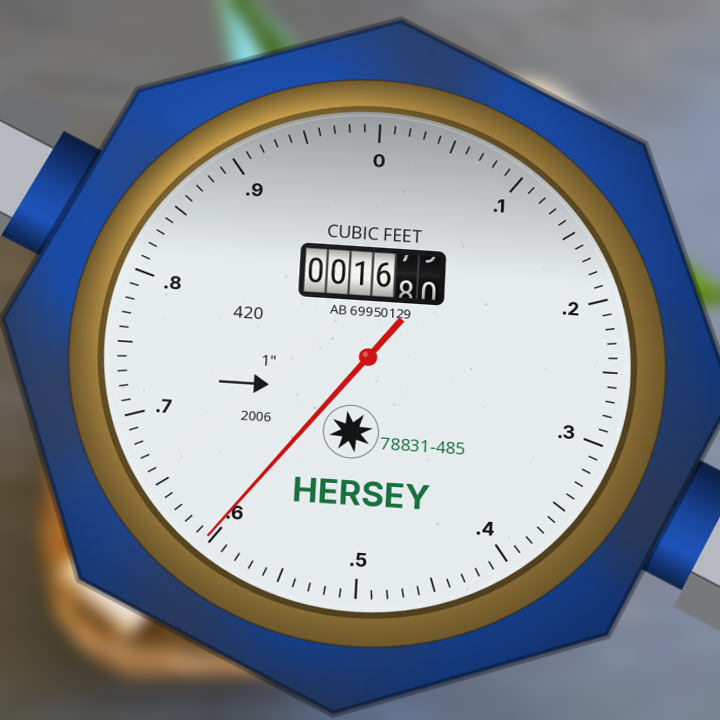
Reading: **1679.60** ft³
